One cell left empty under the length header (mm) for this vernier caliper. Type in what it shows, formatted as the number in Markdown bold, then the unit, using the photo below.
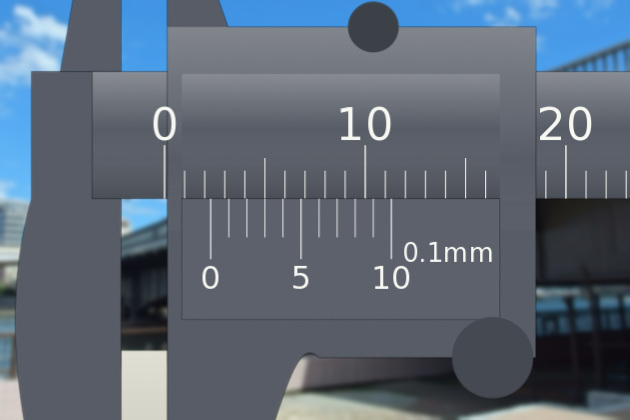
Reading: **2.3** mm
